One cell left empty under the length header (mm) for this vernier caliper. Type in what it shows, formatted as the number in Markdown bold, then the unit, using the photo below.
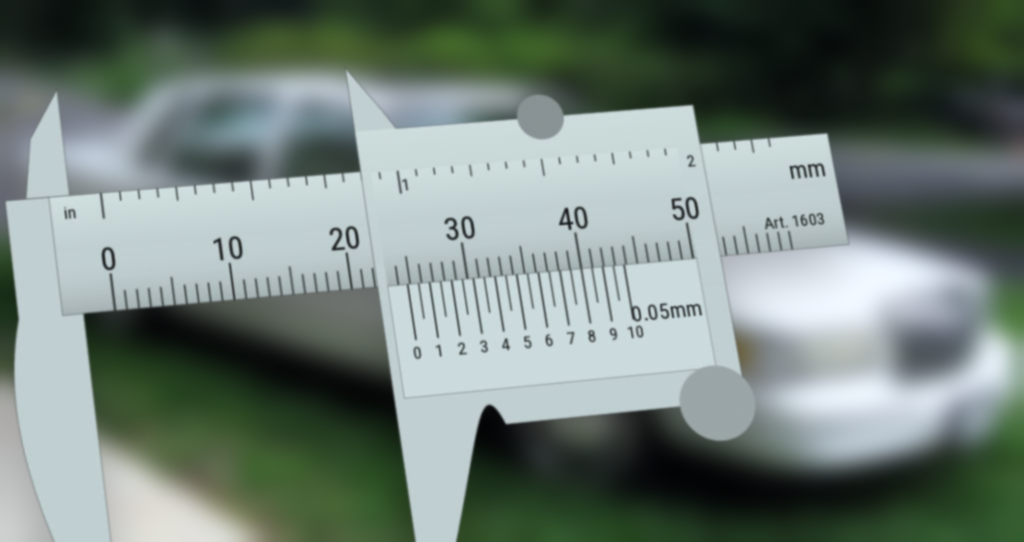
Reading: **24.8** mm
